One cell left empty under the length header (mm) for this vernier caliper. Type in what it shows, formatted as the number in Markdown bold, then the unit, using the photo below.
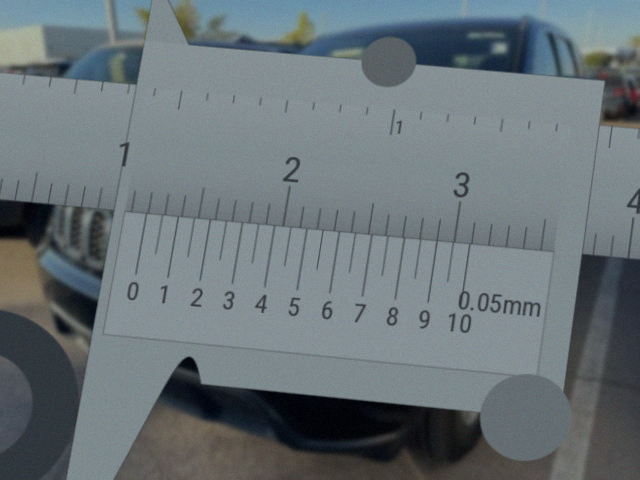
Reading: **11.9** mm
